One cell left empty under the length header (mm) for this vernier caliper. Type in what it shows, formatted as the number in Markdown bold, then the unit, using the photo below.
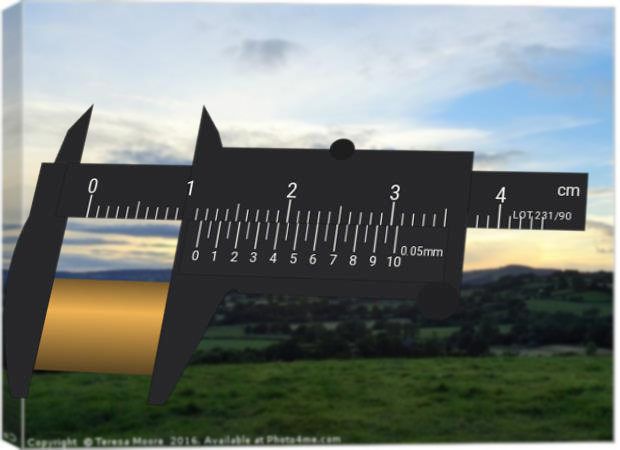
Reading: **11.6** mm
